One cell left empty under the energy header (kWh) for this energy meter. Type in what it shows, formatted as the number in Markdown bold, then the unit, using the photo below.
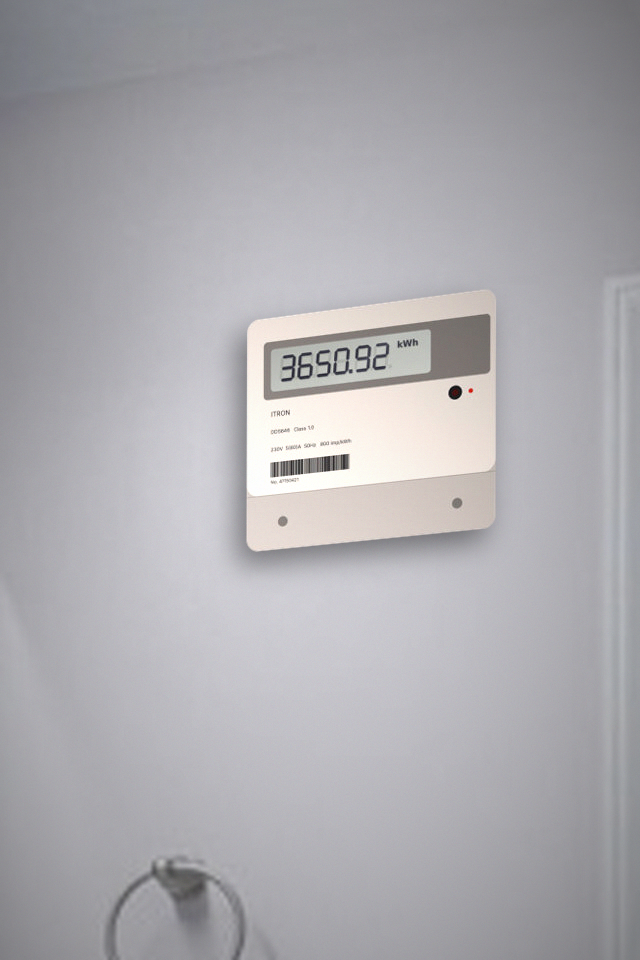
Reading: **3650.92** kWh
